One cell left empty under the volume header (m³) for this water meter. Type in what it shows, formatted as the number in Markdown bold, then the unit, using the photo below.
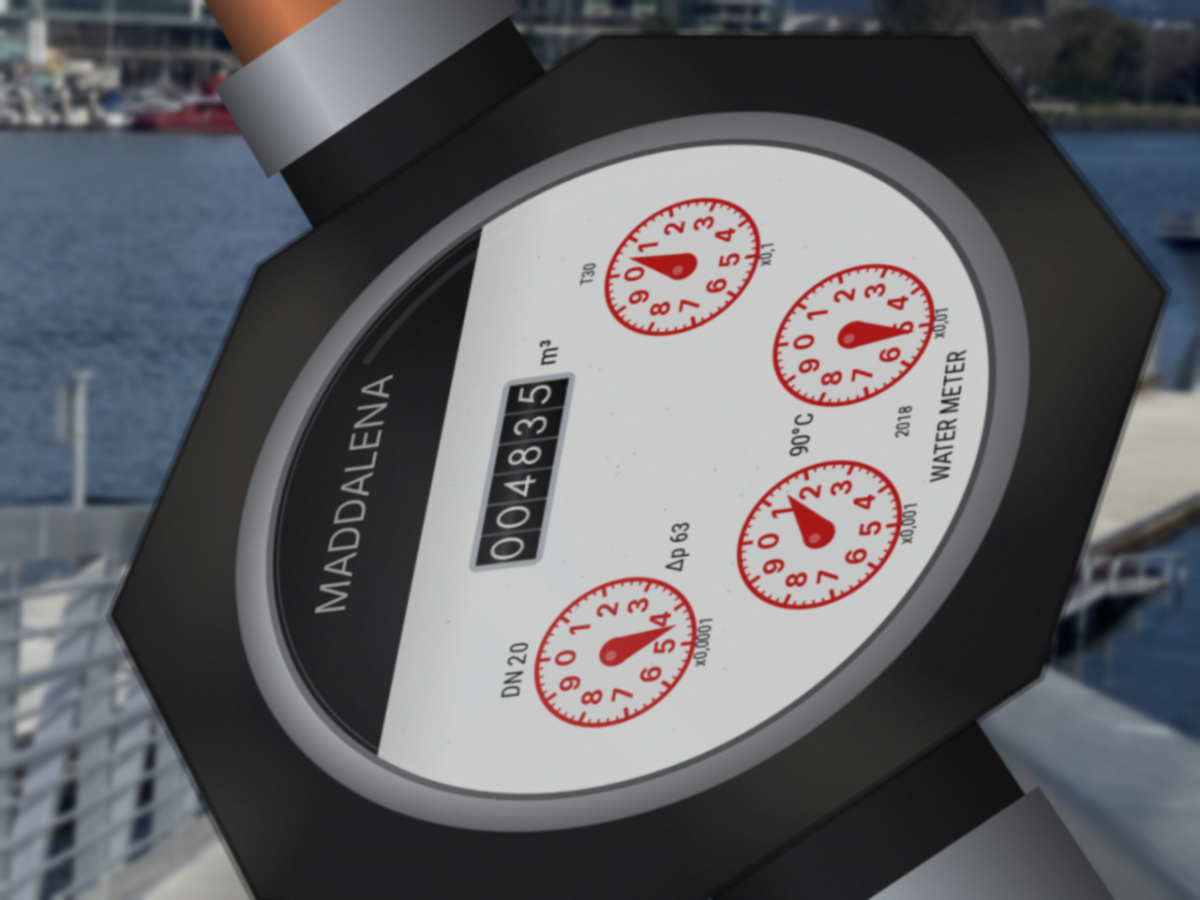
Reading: **4835.0514** m³
